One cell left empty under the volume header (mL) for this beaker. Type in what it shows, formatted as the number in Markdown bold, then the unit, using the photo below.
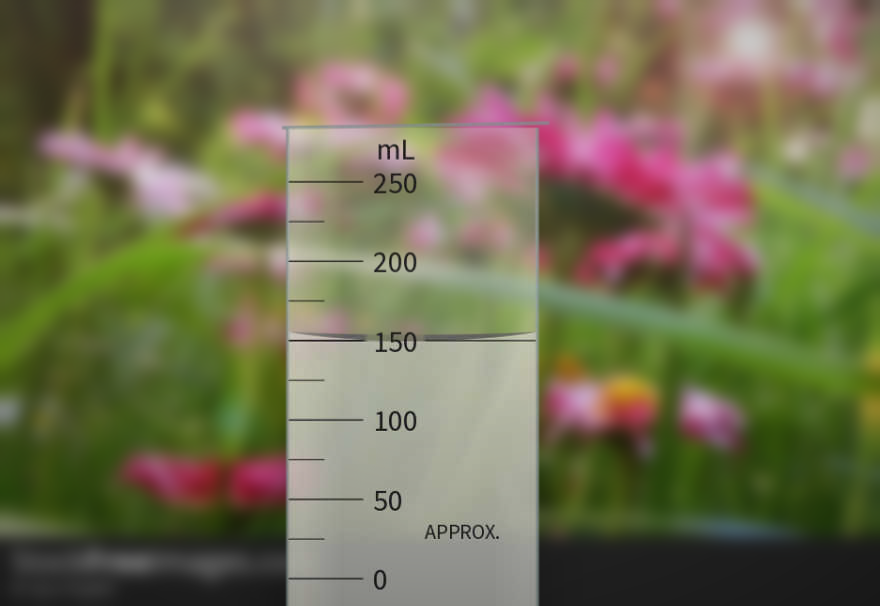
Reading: **150** mL
